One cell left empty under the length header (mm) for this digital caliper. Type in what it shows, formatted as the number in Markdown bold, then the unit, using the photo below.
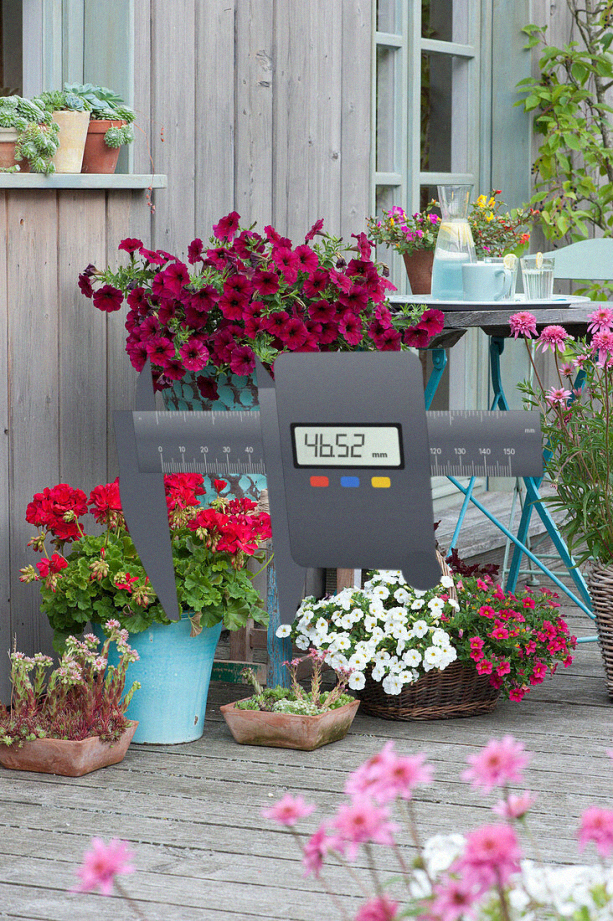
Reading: **46.52** mm
